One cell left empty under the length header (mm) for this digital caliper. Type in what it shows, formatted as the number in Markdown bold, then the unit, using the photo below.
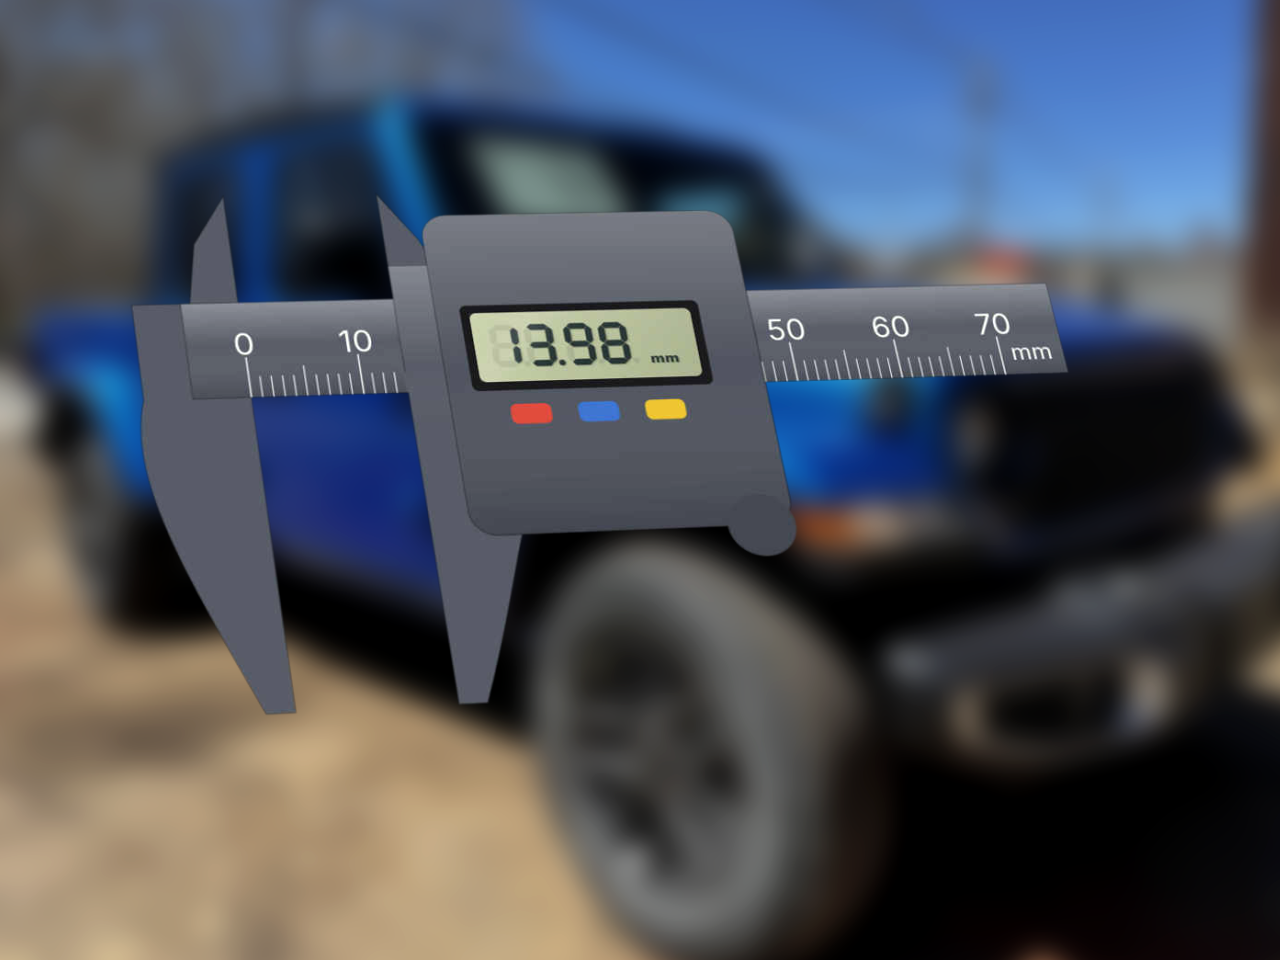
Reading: **13.98** mm
